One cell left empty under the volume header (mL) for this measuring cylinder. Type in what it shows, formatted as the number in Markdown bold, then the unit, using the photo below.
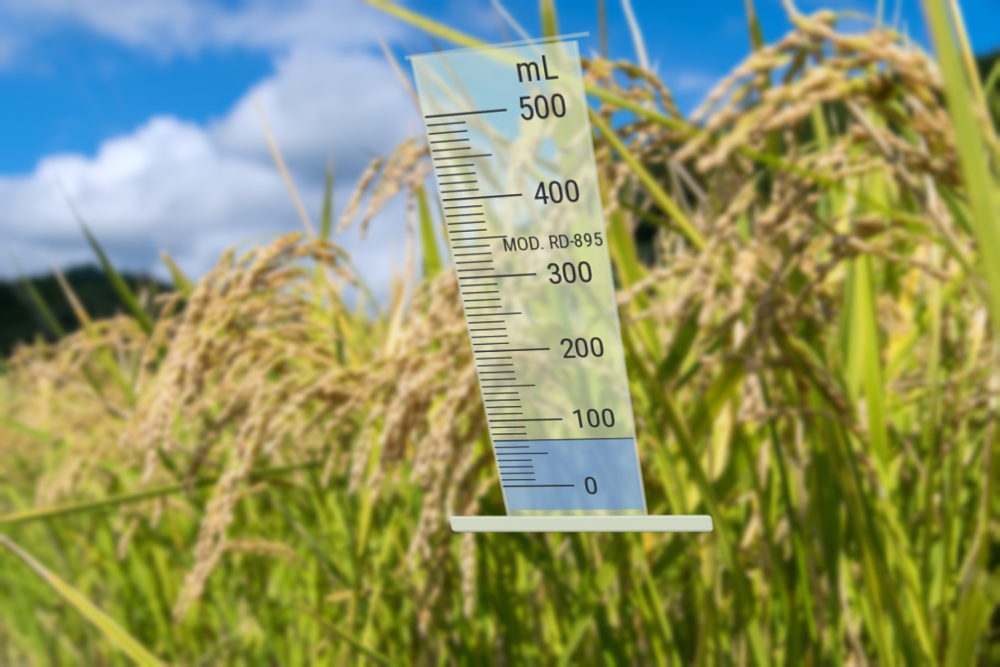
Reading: **70** mL
